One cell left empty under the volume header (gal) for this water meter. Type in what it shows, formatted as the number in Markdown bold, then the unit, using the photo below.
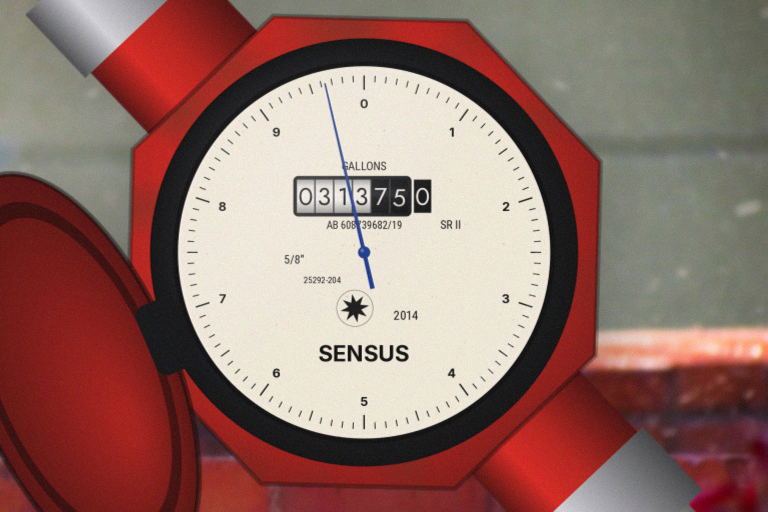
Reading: **313749.6** gal
